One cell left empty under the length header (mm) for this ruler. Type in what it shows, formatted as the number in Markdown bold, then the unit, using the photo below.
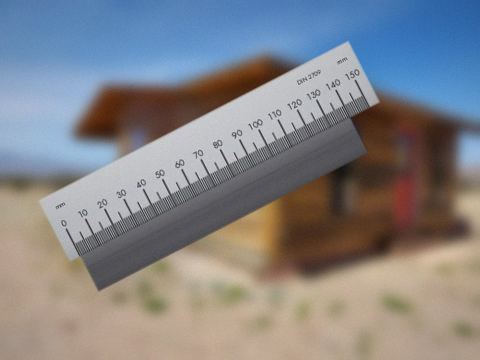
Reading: **140** mm
